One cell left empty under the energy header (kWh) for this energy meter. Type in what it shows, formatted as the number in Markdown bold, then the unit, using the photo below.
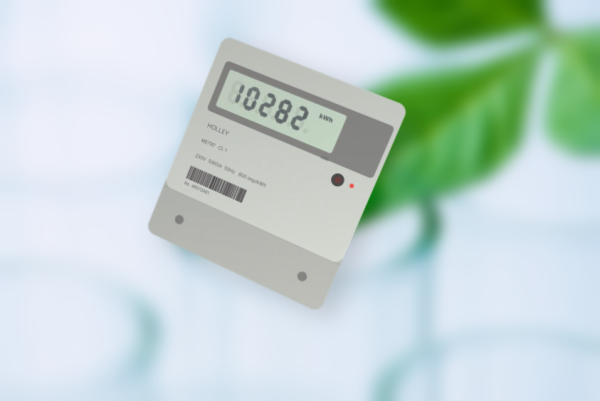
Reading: **10282** kWh
